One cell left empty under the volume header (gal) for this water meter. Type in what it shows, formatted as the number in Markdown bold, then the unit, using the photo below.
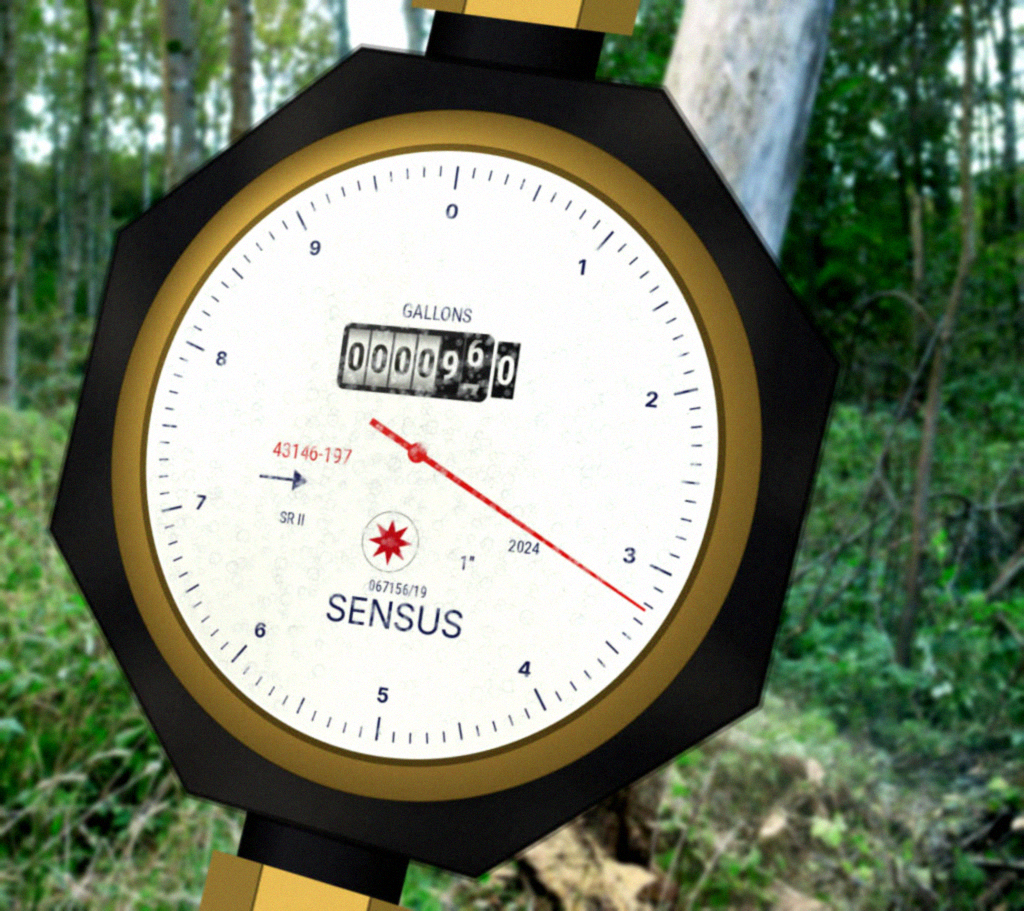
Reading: **963.2** gal
